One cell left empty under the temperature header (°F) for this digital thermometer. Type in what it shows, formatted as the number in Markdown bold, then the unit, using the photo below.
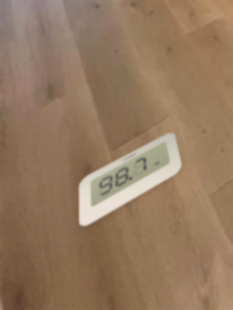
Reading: **98.7** °F
